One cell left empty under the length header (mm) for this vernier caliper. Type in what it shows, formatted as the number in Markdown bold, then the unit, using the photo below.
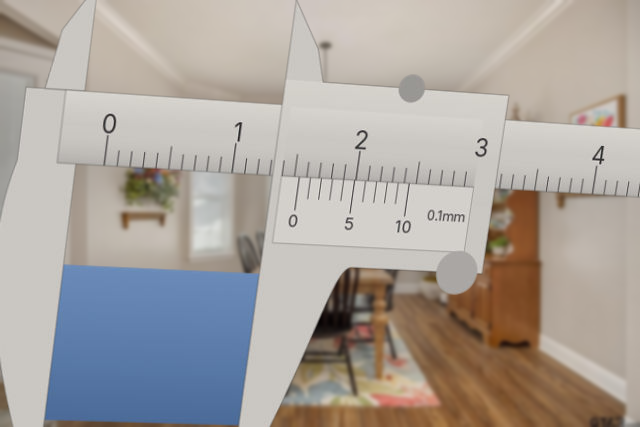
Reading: **15.4** mm
